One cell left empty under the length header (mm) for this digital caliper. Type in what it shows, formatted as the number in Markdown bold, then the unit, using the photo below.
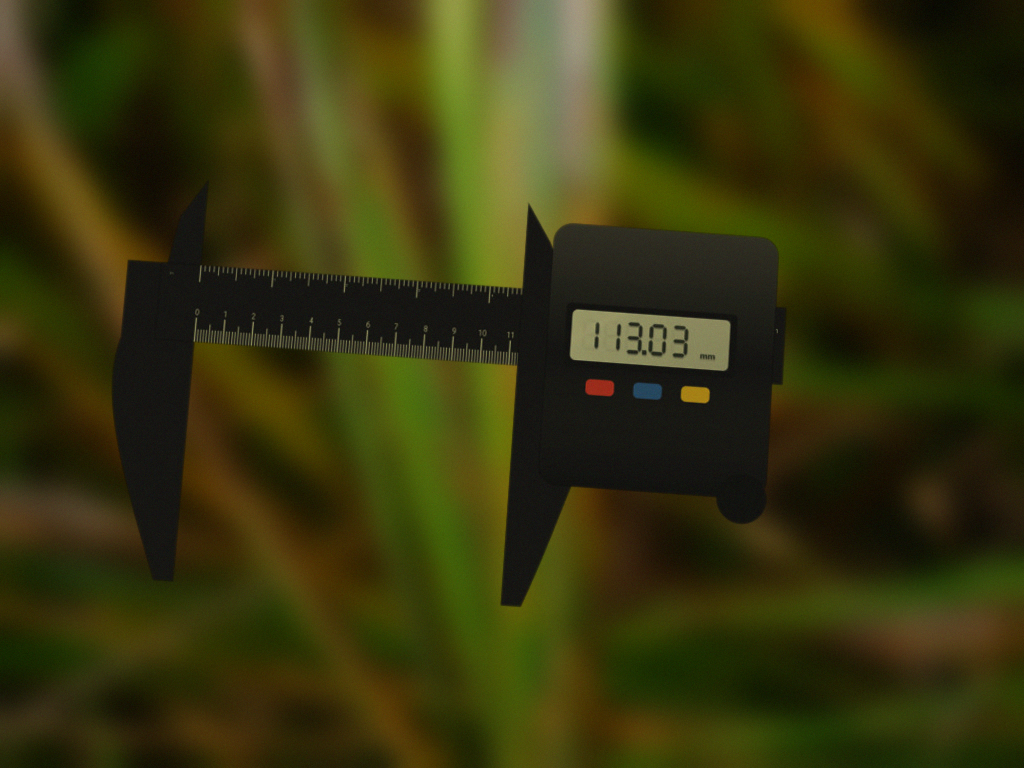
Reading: **113.03** mm
